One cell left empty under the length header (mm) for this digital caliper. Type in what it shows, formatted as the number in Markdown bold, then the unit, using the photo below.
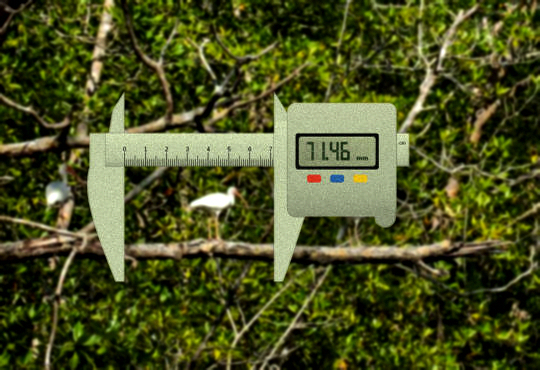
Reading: **71.46** mm
